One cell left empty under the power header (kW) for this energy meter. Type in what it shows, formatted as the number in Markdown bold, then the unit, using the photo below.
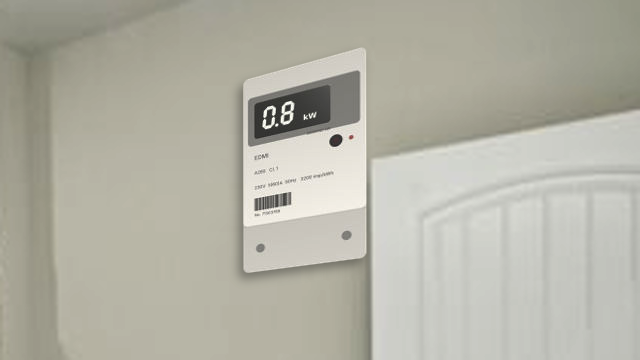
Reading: **0.8** kW
